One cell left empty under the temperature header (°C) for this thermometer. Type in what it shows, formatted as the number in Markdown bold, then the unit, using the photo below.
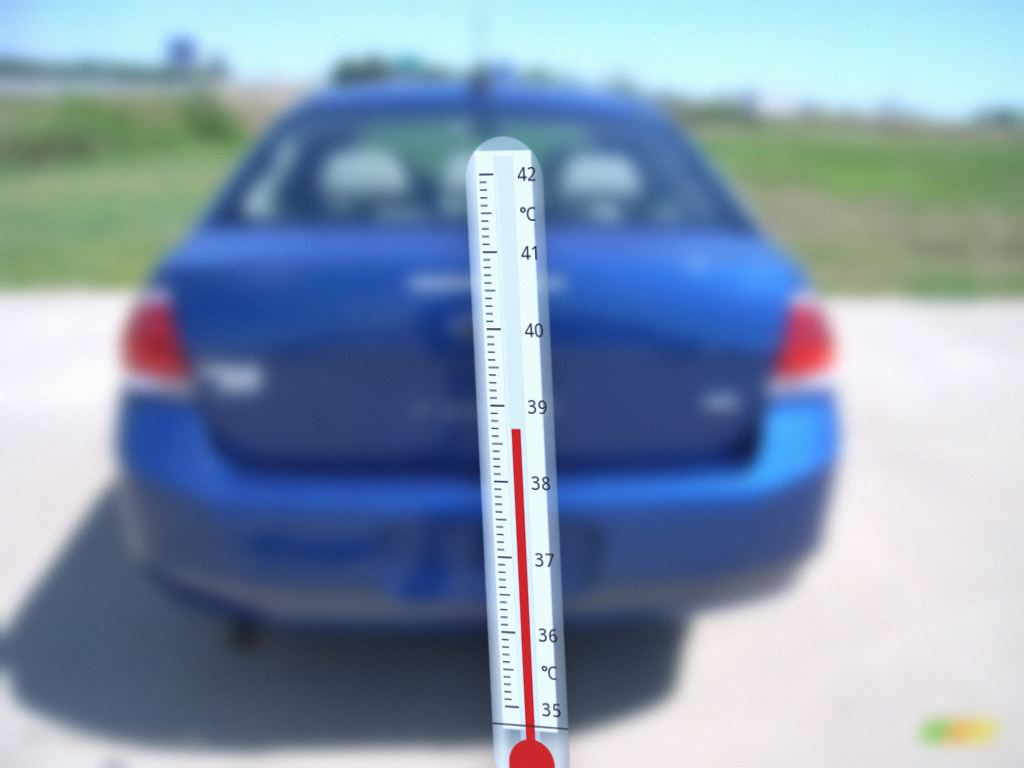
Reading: **38.7** °C
